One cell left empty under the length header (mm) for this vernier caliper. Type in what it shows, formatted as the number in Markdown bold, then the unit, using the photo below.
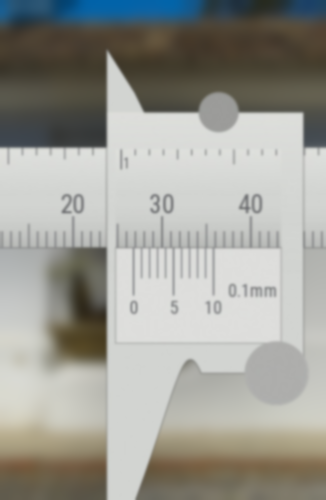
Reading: **26.8** mm
